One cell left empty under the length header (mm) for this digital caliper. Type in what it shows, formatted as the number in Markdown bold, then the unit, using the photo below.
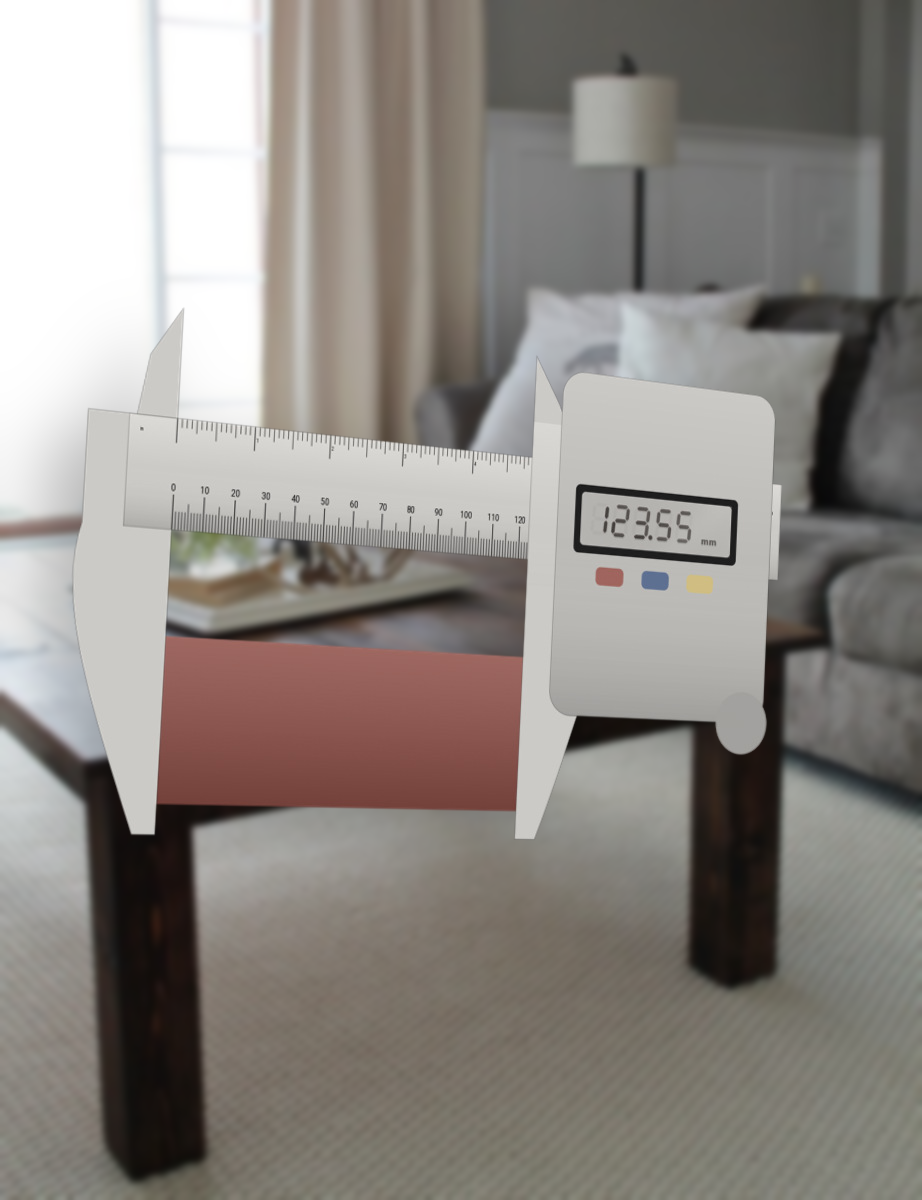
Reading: **123.55** mm
